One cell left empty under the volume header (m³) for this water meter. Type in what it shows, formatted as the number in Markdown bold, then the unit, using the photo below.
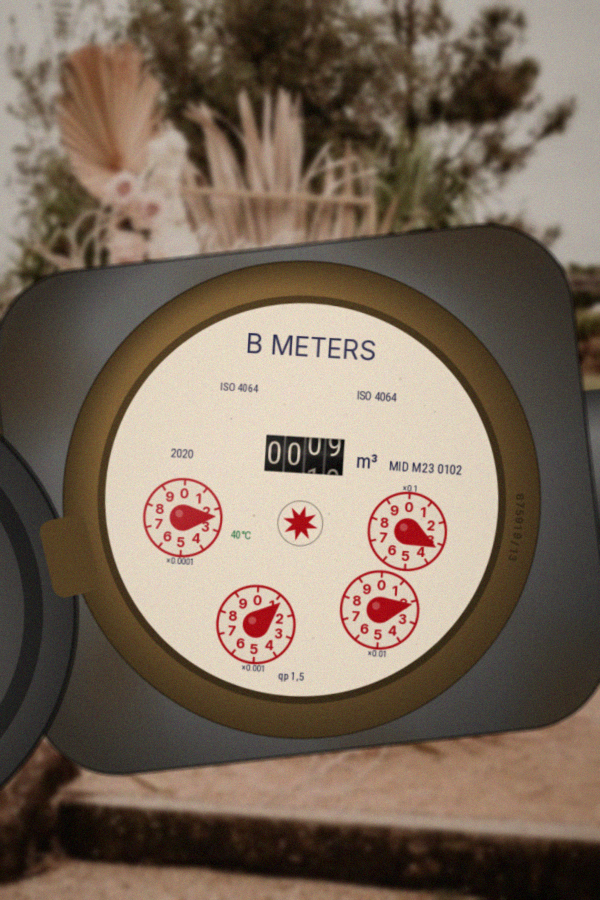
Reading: **9.3212** m³
